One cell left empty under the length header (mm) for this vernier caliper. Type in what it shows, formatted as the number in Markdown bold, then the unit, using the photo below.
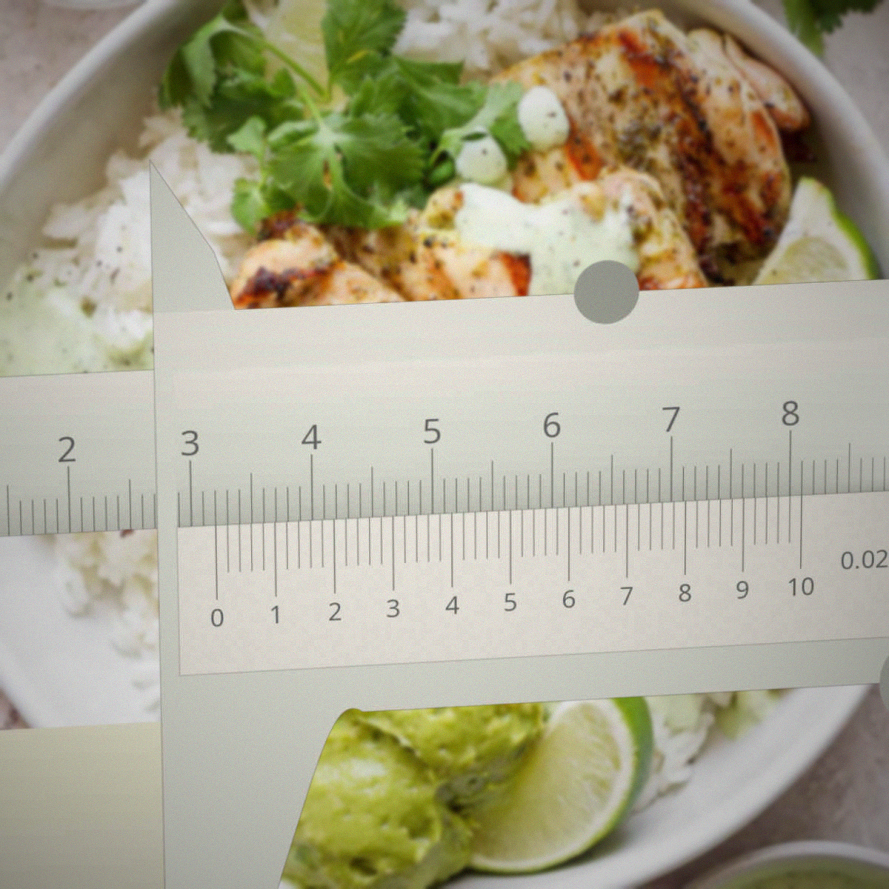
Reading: **32.0** mm
